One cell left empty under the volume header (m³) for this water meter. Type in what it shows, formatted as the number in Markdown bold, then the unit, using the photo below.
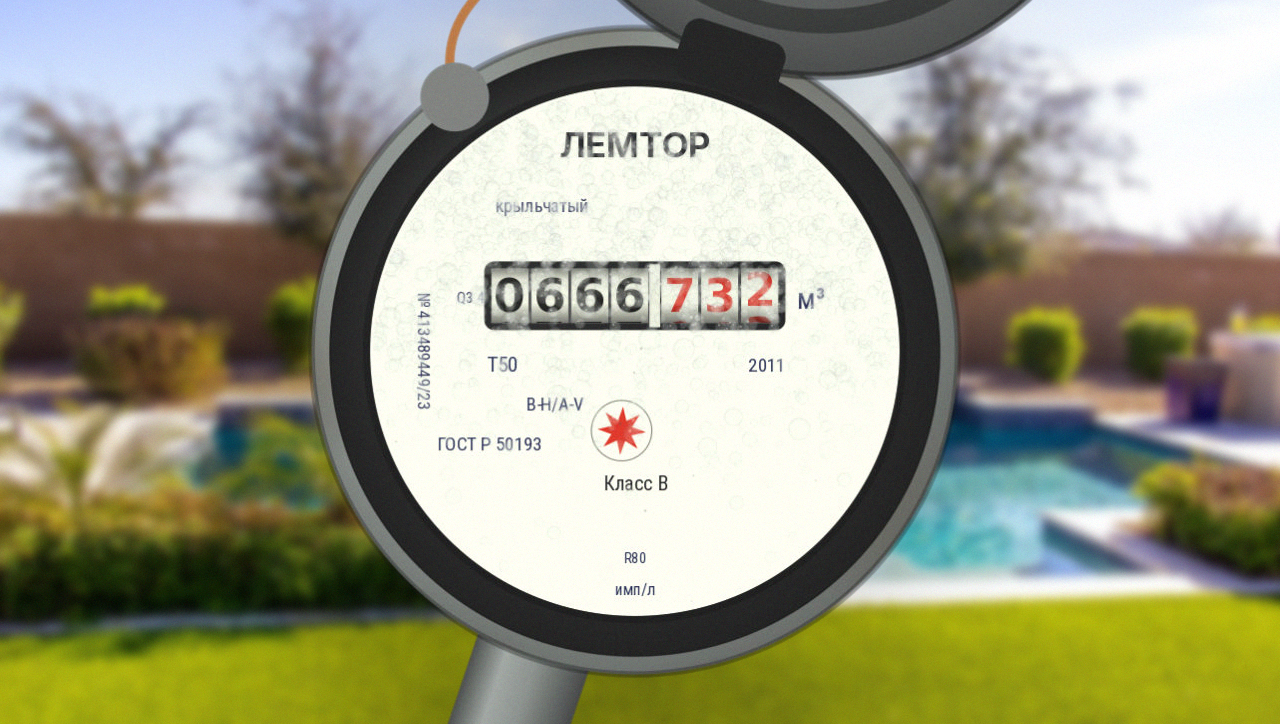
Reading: **666.732** m³
